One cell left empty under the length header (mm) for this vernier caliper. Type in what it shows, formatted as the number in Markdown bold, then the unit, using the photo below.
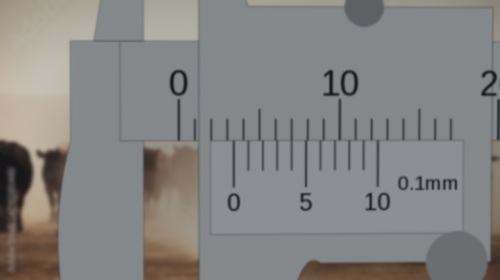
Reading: **3.4** mm
